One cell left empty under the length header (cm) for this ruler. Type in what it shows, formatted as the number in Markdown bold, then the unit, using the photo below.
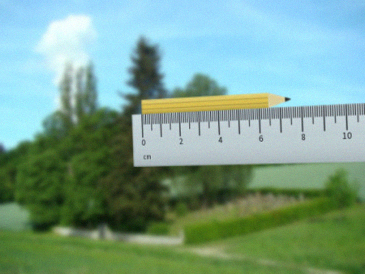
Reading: **7.5** cm
